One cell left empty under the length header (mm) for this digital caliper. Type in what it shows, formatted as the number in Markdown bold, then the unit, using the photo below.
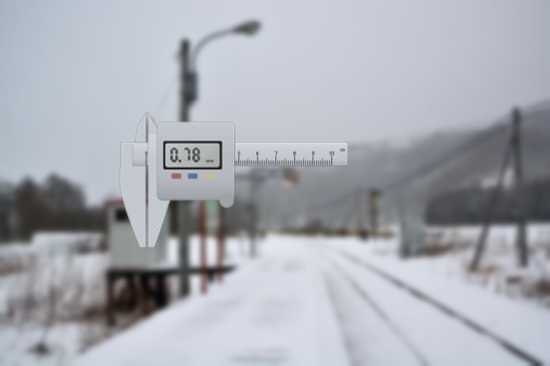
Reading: **0.78** mm
